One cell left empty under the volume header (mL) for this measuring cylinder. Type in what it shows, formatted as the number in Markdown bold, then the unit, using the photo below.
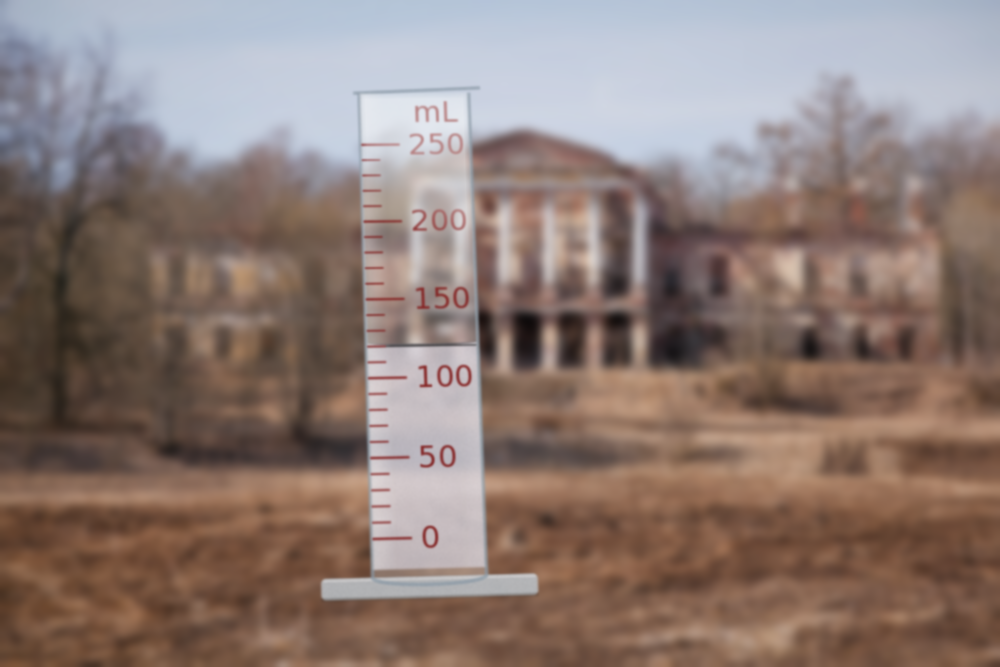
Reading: **120** mL
